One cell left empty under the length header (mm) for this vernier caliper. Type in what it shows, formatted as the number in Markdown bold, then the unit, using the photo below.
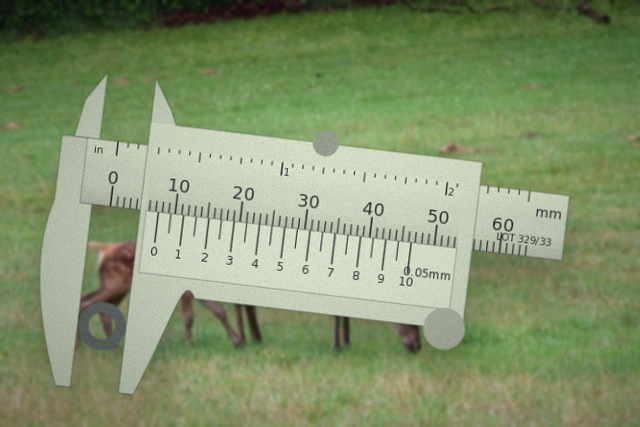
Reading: **7.4** mm
